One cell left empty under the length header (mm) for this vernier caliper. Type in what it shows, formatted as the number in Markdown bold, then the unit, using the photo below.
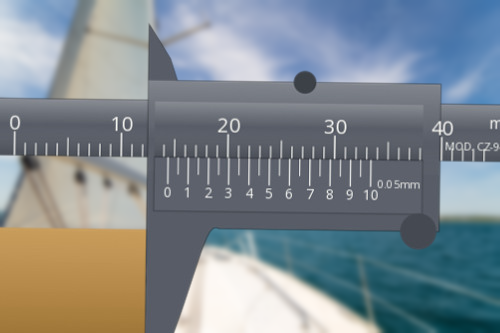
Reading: **14.4** mm
